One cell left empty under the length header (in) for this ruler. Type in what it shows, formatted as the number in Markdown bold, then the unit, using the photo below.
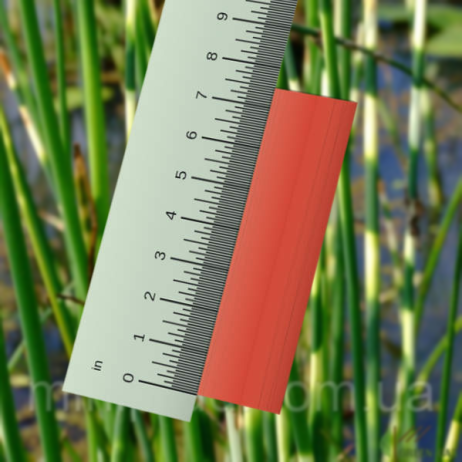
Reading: **7.5** in
